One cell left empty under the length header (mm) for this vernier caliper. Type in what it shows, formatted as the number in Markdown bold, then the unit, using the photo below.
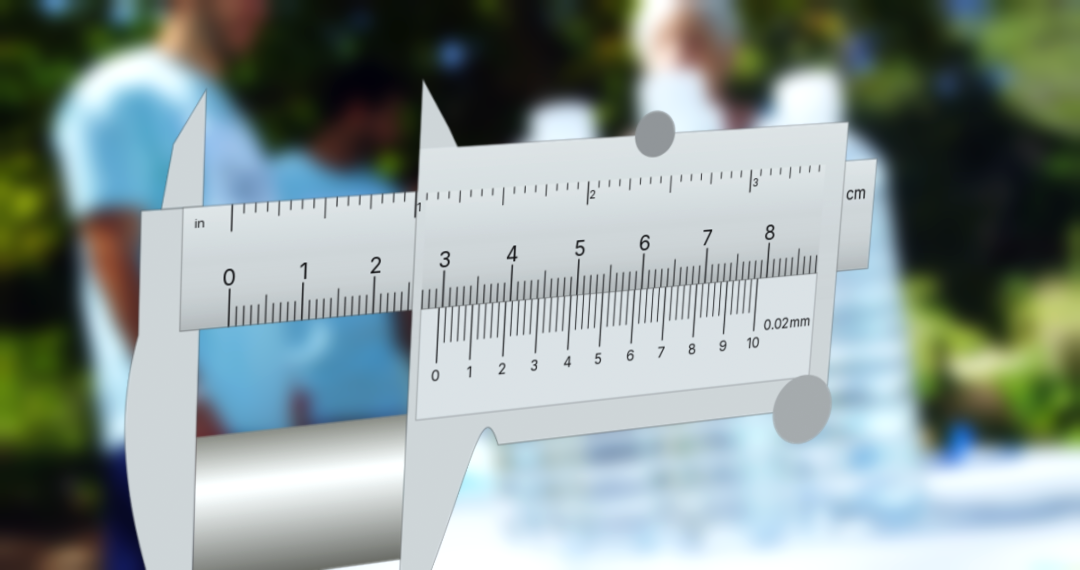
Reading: **29.5** mm
